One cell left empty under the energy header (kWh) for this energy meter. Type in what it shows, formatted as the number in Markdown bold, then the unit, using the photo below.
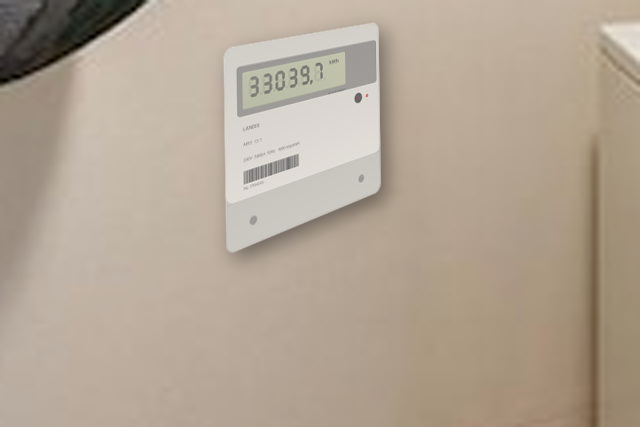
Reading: **33039.7** kWh
